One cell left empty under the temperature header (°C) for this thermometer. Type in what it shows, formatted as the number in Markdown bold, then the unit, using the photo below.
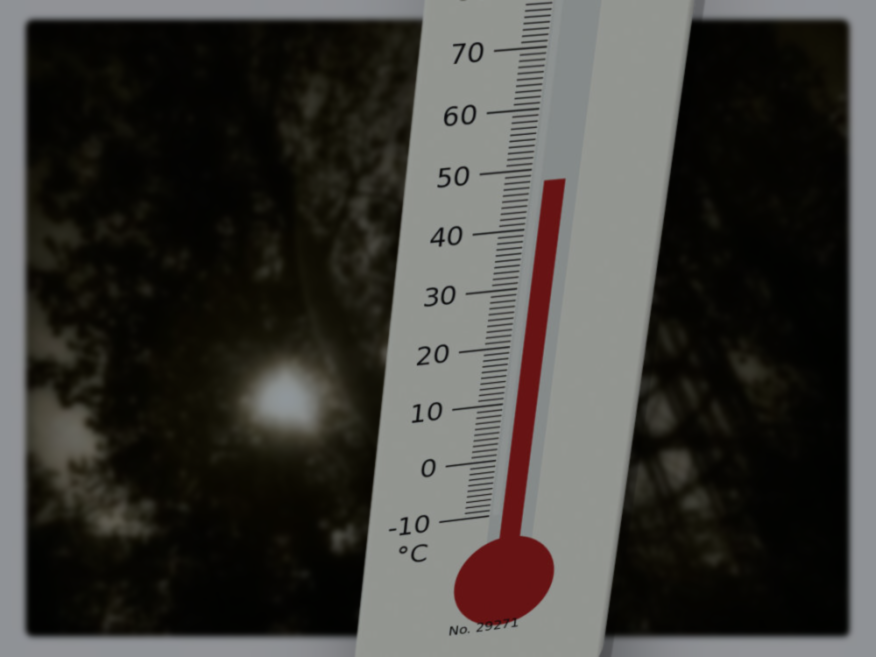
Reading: **48** °C
